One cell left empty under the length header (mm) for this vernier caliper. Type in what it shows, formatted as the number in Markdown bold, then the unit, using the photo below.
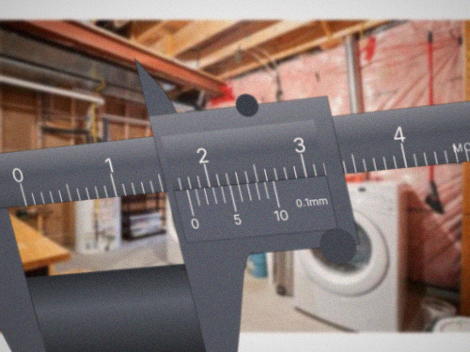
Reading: **17.6** mm
